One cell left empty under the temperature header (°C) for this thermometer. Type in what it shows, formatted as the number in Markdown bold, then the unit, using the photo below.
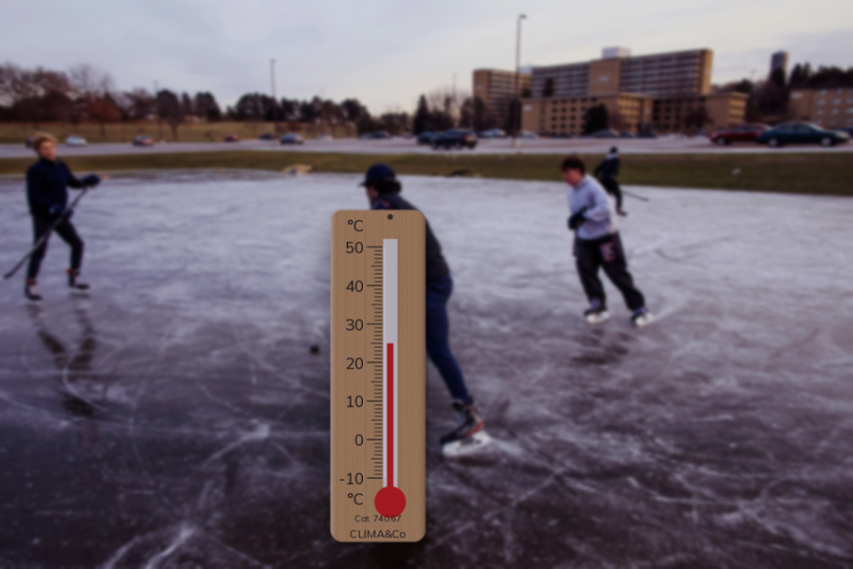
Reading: **25** °C
